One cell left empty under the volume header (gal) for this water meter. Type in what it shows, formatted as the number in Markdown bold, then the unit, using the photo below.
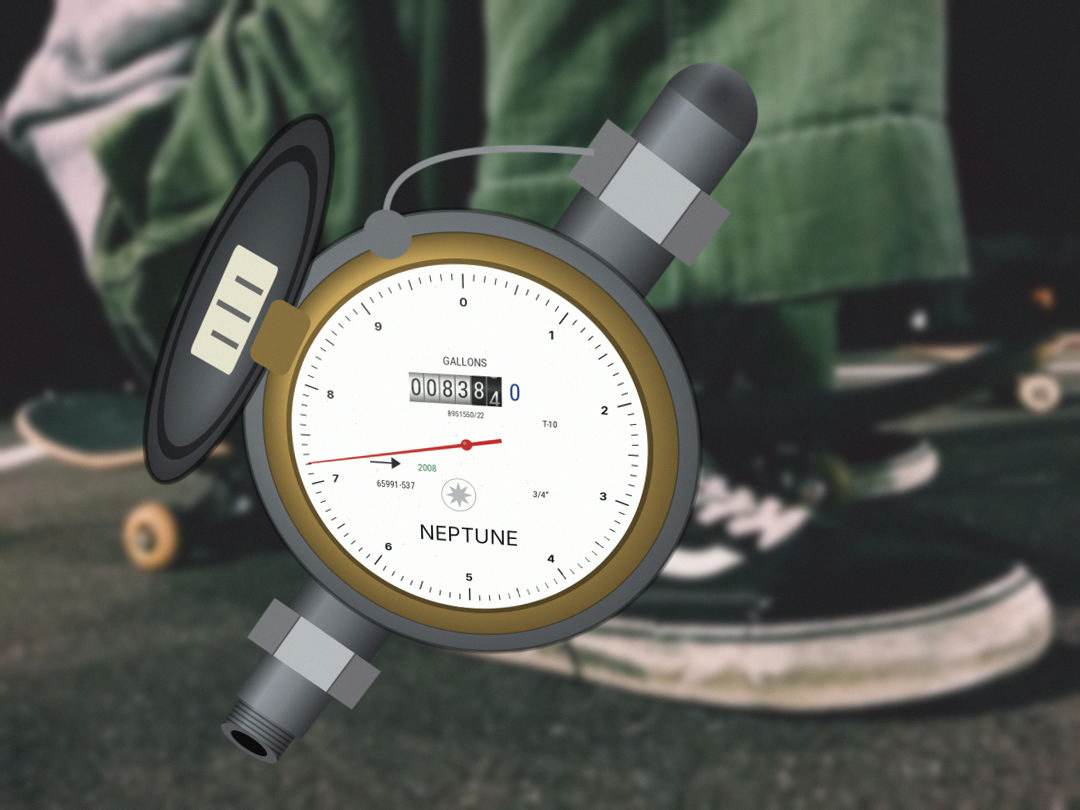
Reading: **83837.2** gal
